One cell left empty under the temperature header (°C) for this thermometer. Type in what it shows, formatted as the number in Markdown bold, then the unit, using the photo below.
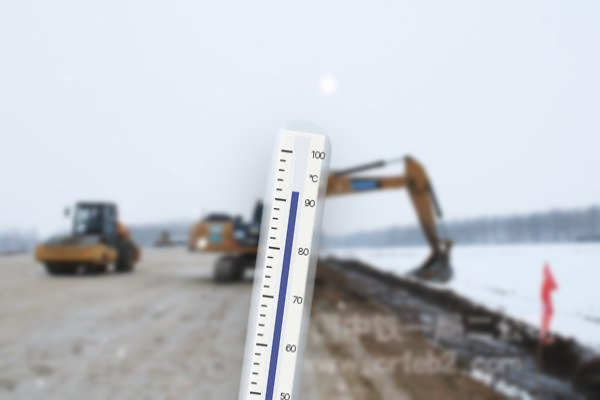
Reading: **92** °C
